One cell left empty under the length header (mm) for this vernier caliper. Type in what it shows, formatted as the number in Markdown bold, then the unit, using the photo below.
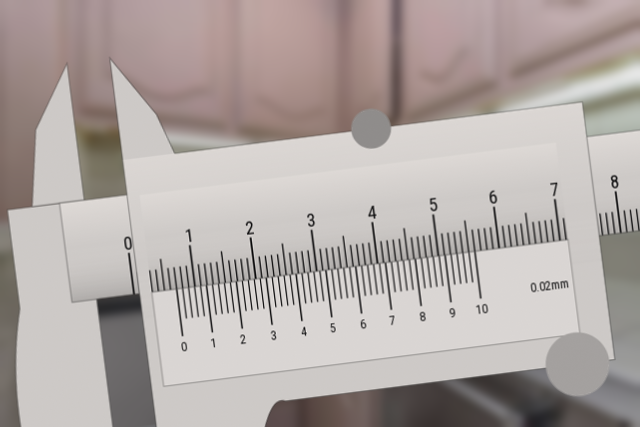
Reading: **7.0** mm
